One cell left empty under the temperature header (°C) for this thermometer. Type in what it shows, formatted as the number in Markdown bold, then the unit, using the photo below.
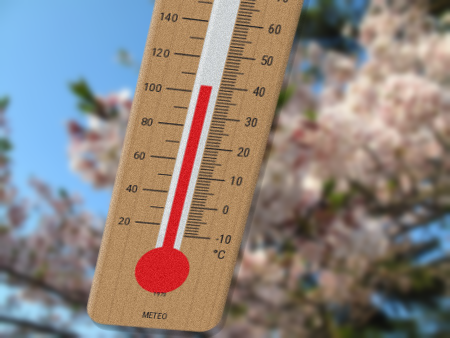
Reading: **40** °C
